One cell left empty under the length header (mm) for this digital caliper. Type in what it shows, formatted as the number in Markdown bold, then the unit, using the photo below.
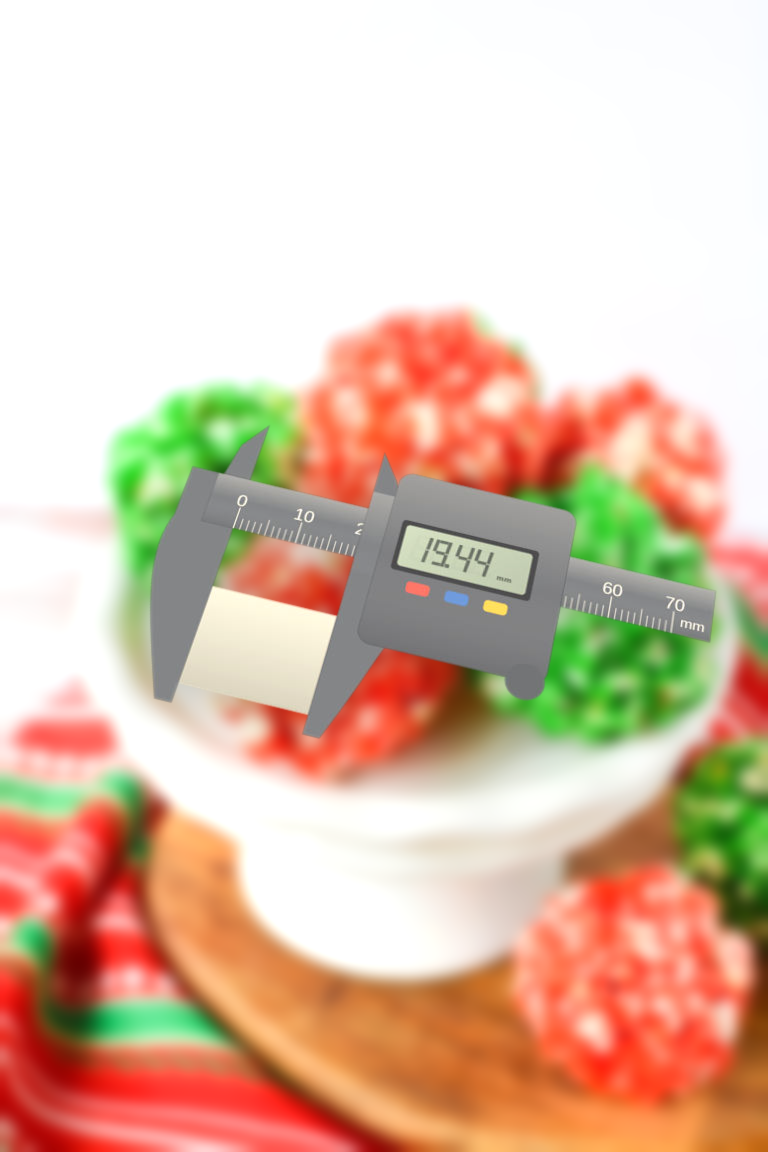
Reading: **19.44** mm
